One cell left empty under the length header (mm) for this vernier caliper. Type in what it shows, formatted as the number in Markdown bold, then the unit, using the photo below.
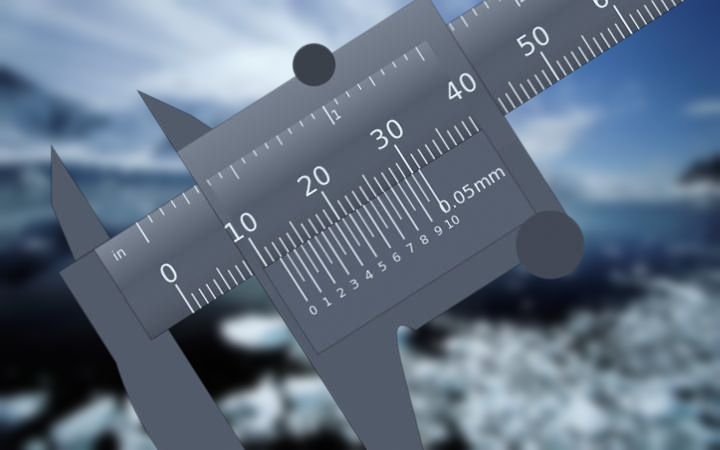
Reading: **11.8** mm
